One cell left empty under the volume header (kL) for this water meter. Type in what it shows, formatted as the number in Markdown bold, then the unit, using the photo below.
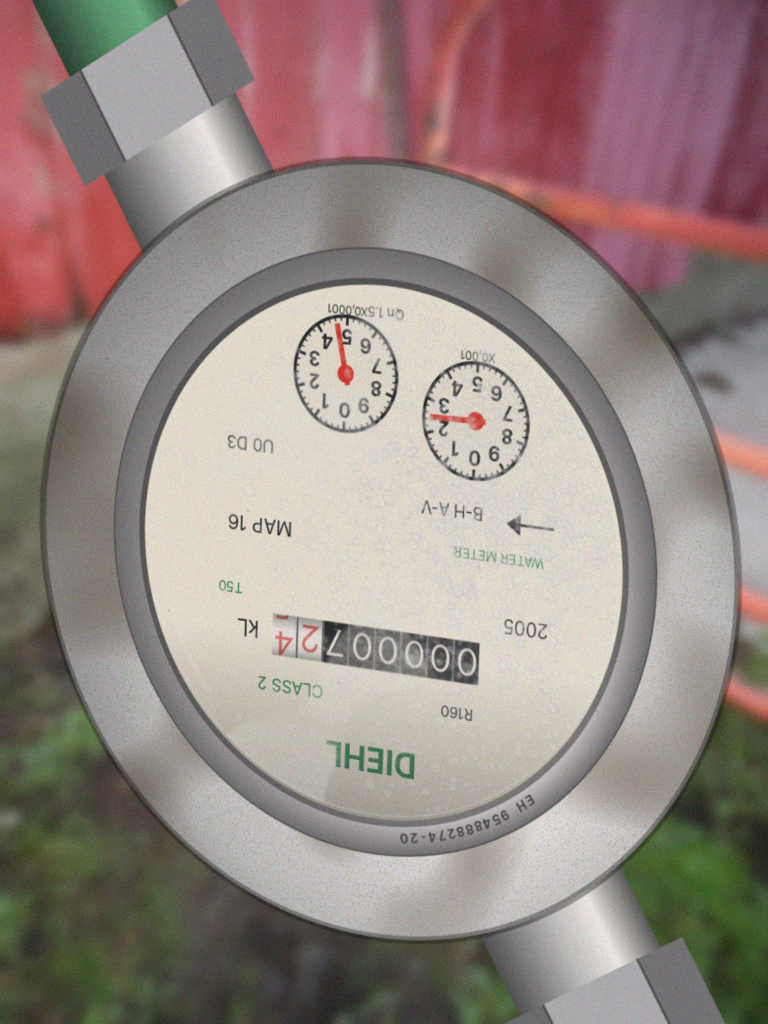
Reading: **7.2424** kL
